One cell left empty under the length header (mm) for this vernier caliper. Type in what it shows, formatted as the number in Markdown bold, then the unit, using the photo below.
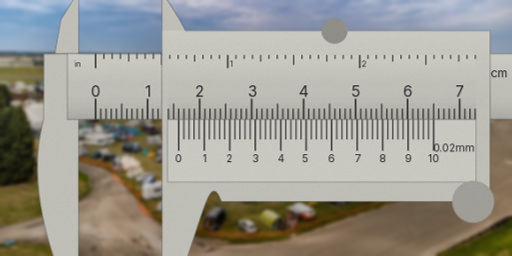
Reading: **16.0** mm
